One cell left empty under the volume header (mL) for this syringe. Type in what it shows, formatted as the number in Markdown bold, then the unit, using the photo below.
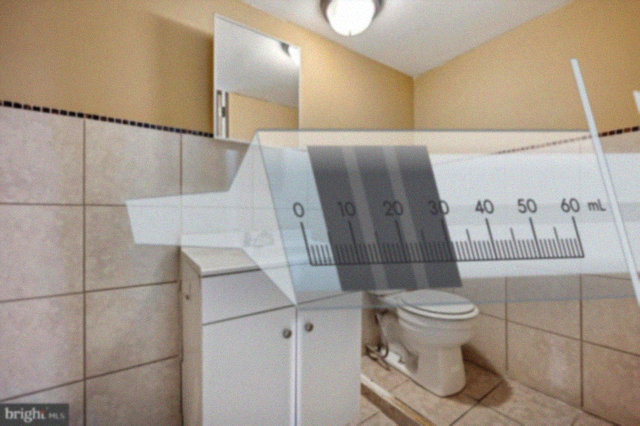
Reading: **5** mL
